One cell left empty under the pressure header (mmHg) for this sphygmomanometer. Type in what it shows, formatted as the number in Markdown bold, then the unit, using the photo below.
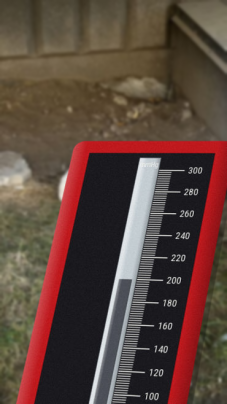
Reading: **200** mmHg
